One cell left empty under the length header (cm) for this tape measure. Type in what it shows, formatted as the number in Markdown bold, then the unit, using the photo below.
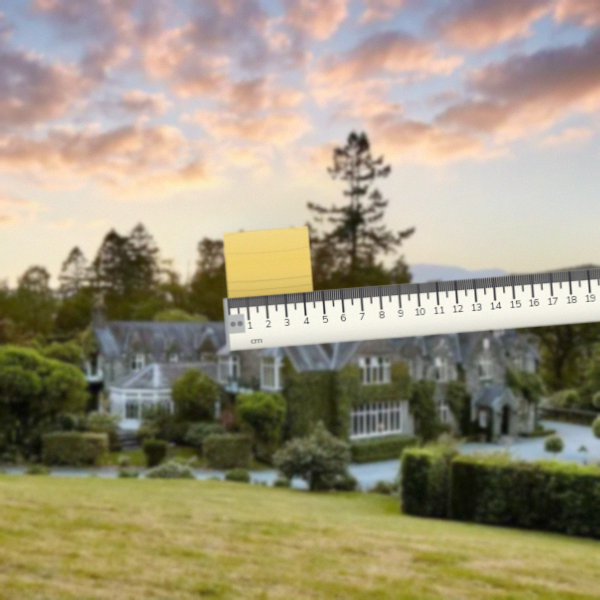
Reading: **4.5** cm
